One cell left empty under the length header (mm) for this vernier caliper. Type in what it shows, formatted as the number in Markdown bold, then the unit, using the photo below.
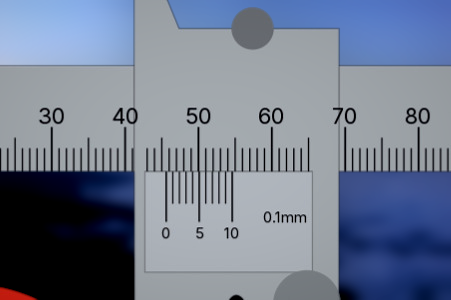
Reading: **45.6** mm
